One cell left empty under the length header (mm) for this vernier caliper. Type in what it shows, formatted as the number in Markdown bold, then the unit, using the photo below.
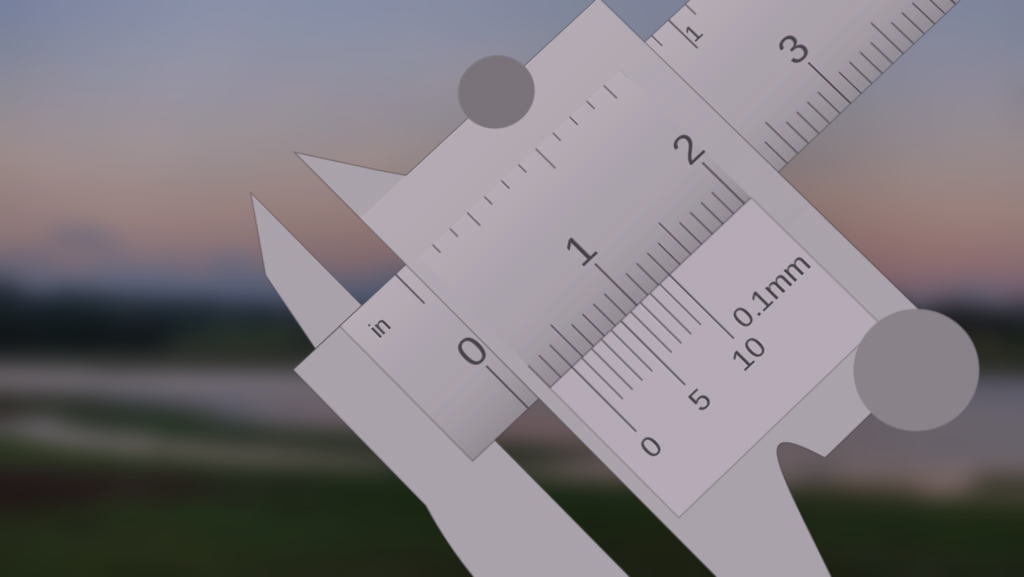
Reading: **4.0** mm
